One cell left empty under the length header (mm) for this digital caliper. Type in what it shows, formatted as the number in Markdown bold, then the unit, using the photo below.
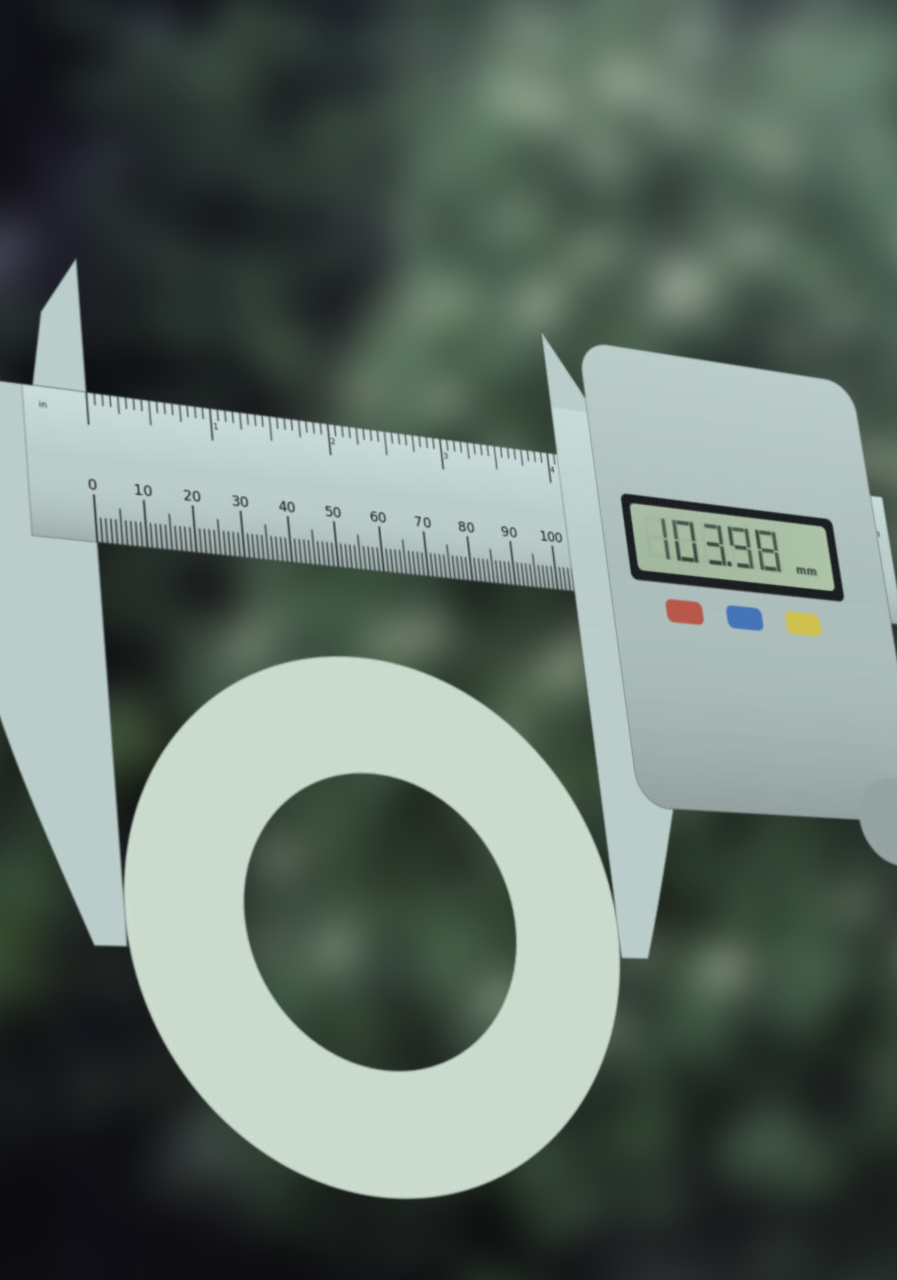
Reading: **103.98** mm
